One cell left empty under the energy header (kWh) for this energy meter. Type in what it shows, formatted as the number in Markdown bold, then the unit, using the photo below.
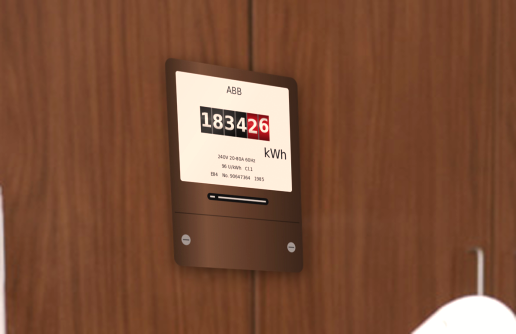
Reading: **1834.26** kWh
